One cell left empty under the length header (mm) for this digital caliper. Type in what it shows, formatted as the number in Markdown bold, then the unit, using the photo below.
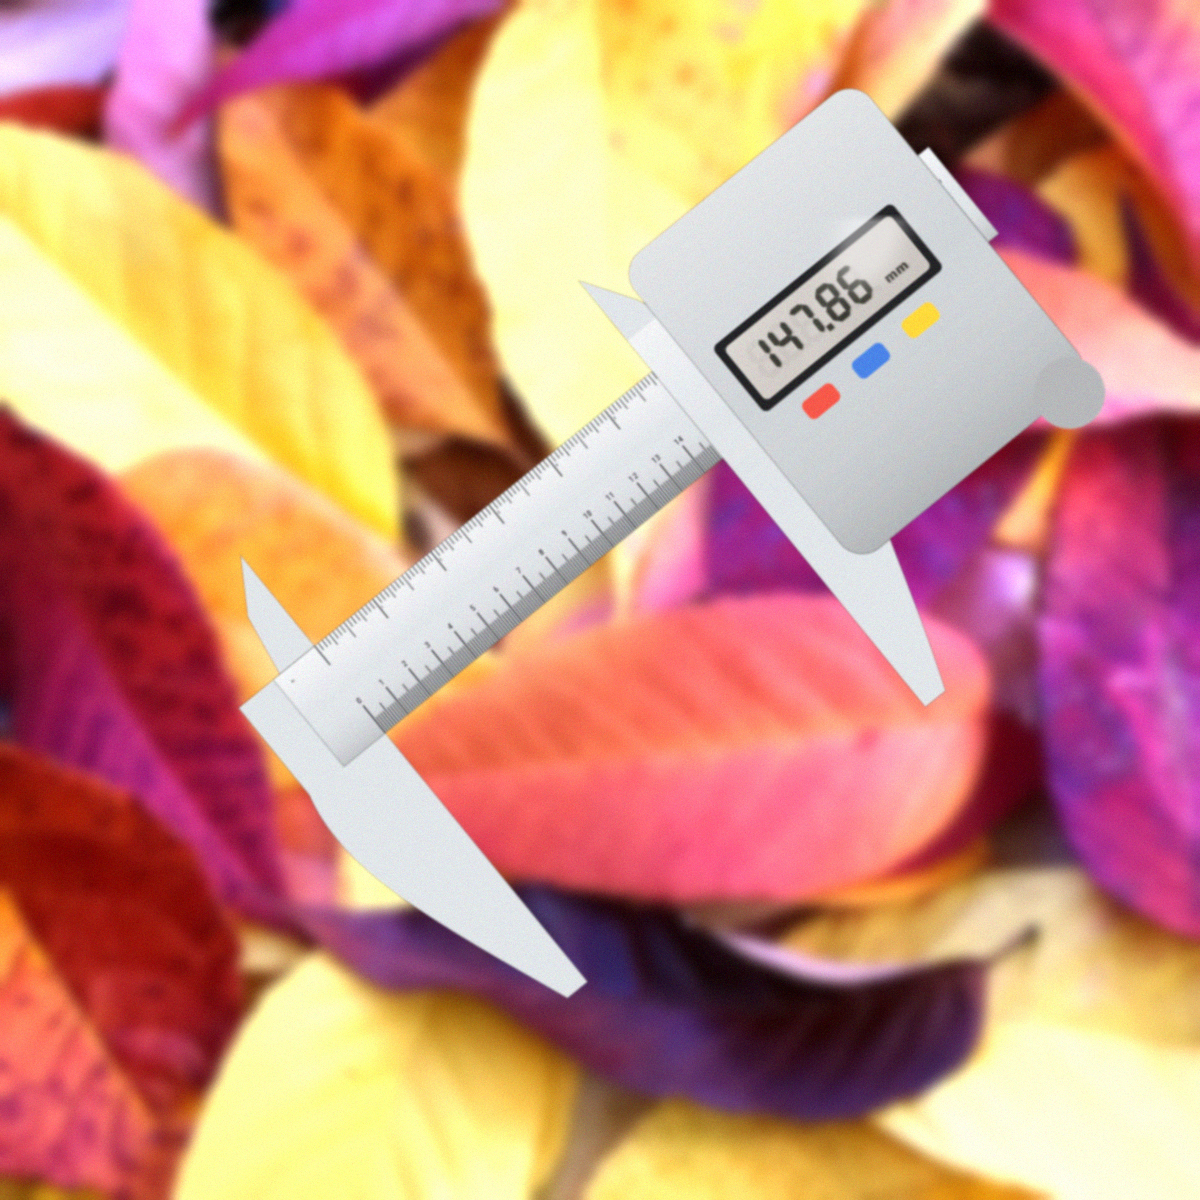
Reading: **147.86** mm
